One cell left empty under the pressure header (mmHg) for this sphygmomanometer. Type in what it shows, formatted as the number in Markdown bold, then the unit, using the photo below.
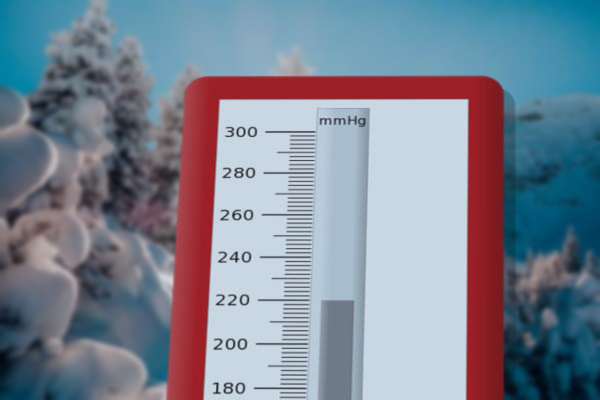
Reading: **220** mmHg
